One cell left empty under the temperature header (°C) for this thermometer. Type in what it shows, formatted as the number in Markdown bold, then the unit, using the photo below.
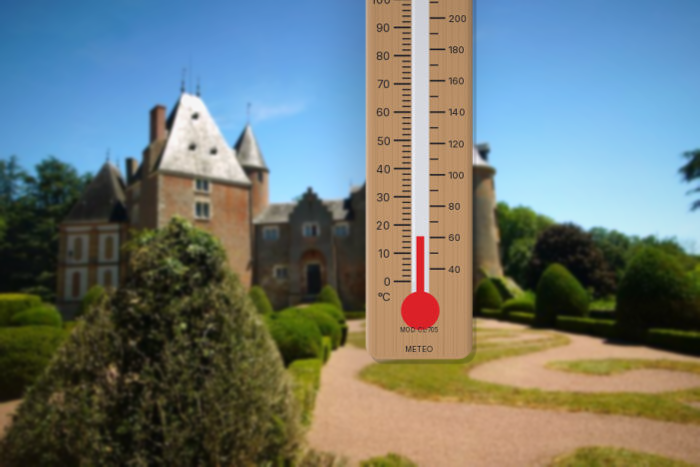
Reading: **16** °C
